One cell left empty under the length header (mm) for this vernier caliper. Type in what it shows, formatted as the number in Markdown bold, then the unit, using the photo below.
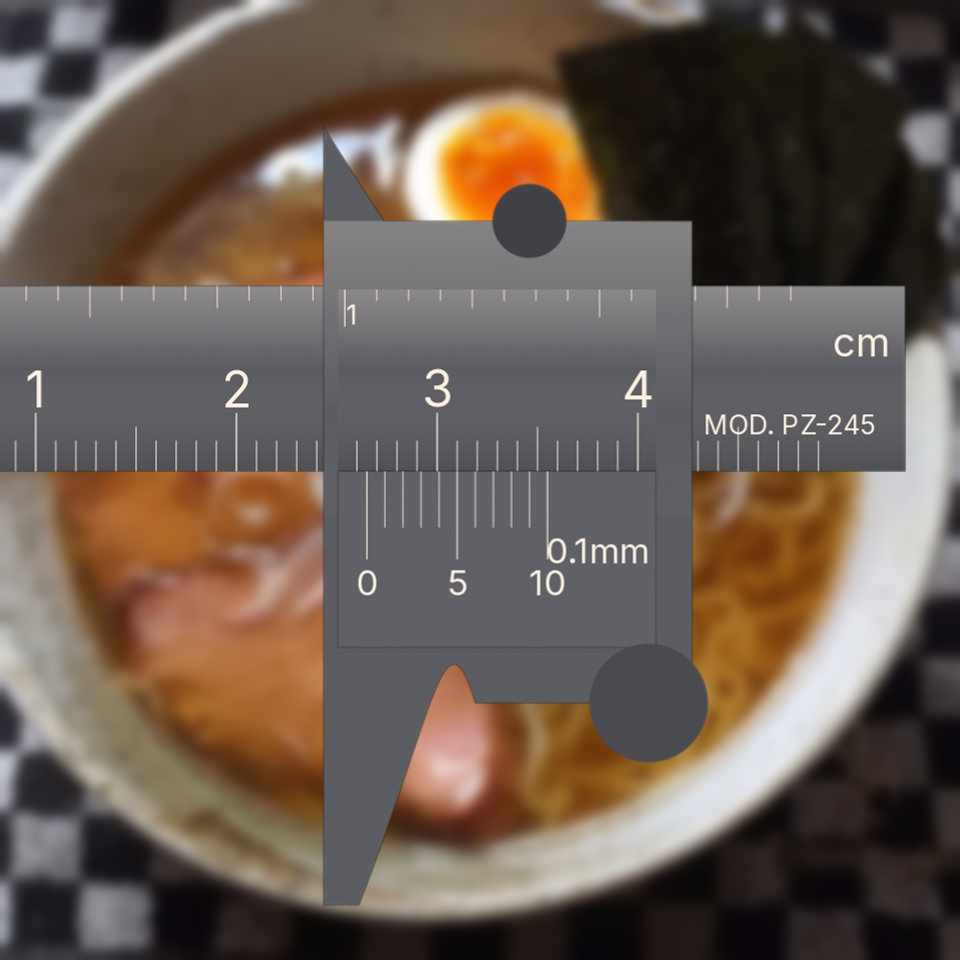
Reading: **26.5** mm
